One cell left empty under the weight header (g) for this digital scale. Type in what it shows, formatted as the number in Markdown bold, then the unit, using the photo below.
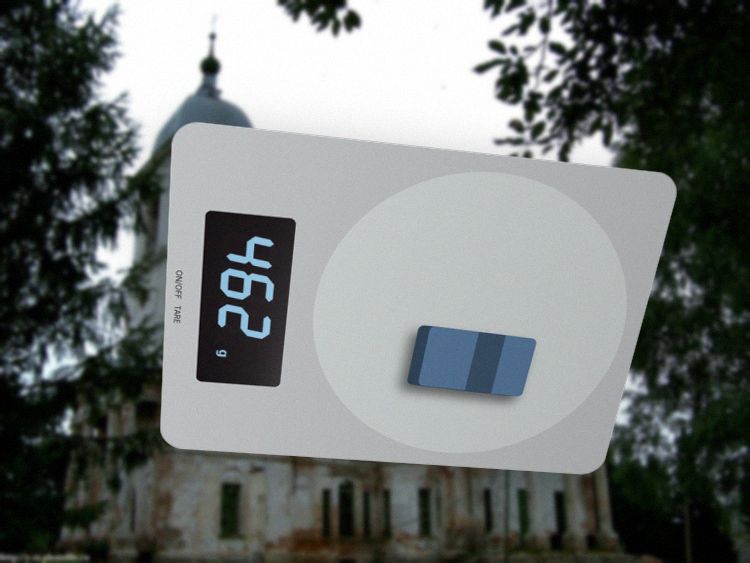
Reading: **462** g
